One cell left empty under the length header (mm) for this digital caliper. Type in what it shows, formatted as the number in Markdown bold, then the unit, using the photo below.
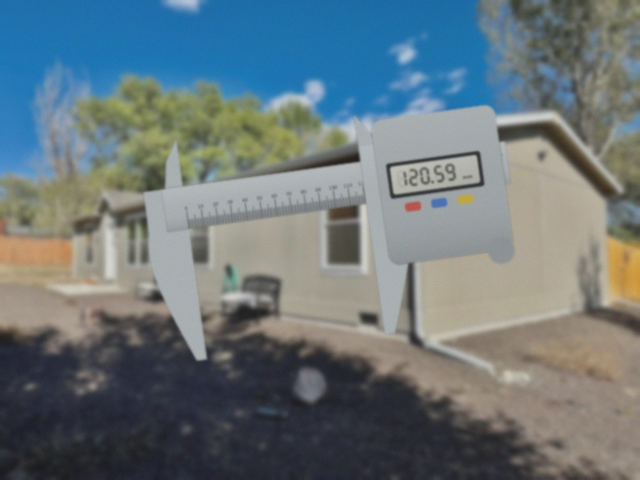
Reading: **120.59** mm
